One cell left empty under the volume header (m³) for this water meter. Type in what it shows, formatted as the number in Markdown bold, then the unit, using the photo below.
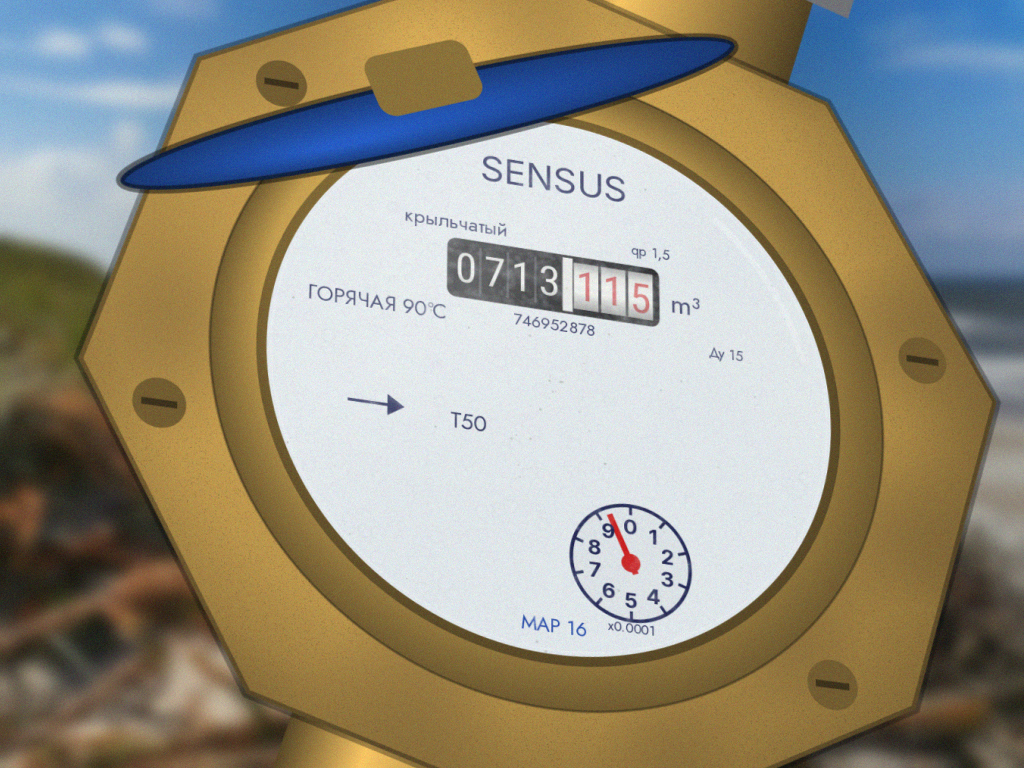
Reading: **713.1149** m³
